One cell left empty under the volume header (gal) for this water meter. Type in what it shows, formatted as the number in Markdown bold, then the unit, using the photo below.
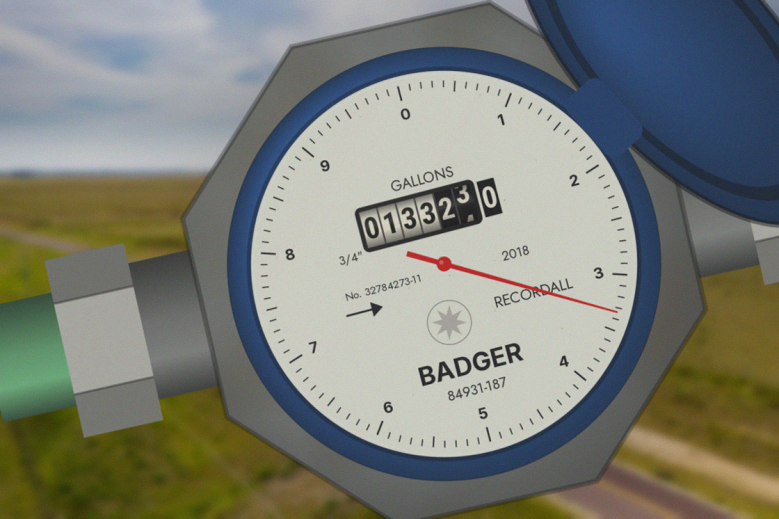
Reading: **133233.3** gal
